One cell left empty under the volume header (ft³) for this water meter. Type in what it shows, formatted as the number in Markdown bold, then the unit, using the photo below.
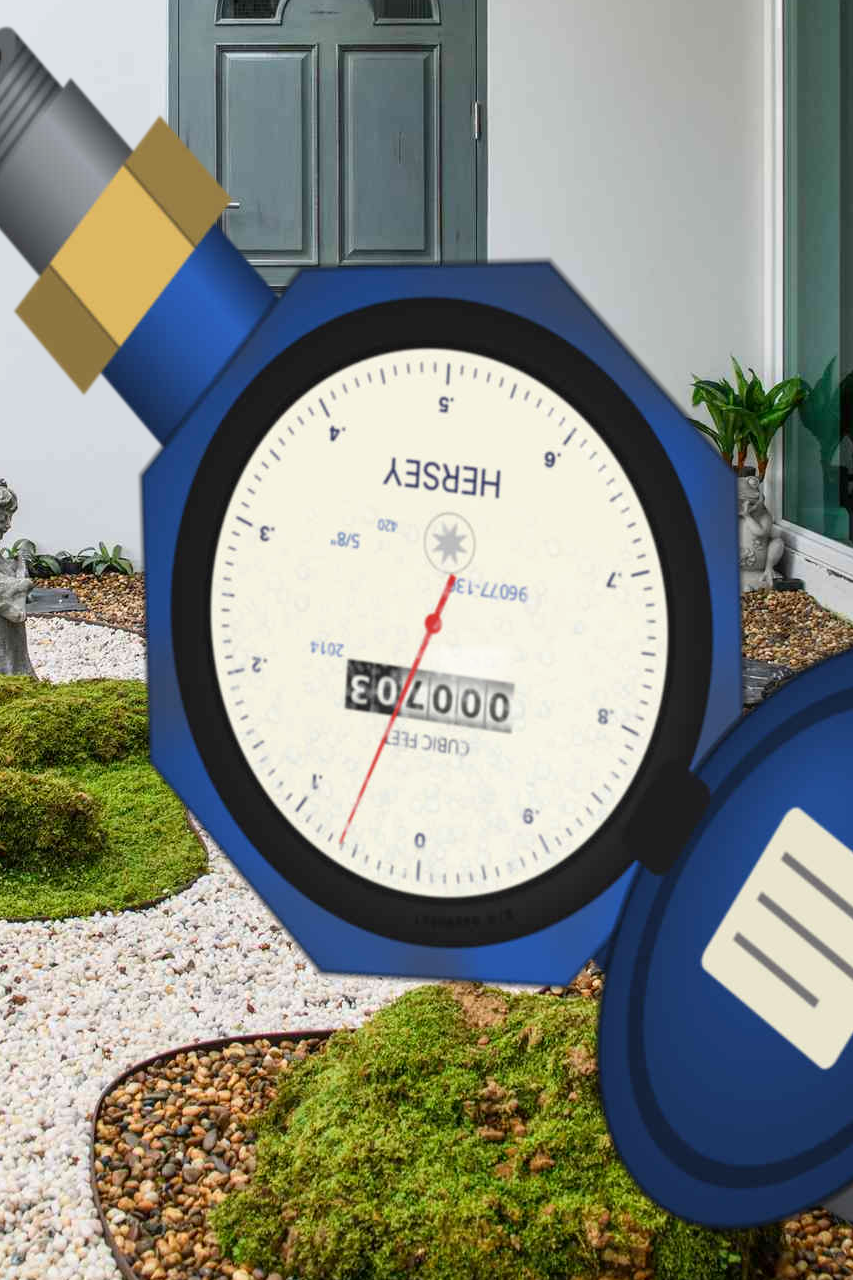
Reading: **703.06** ft³
